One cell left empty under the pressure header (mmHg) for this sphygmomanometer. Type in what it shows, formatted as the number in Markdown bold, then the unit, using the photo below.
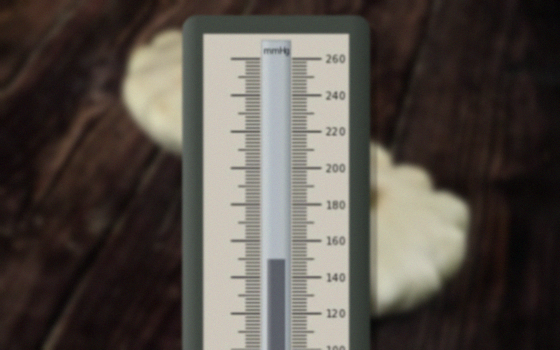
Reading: **150** mmHg
